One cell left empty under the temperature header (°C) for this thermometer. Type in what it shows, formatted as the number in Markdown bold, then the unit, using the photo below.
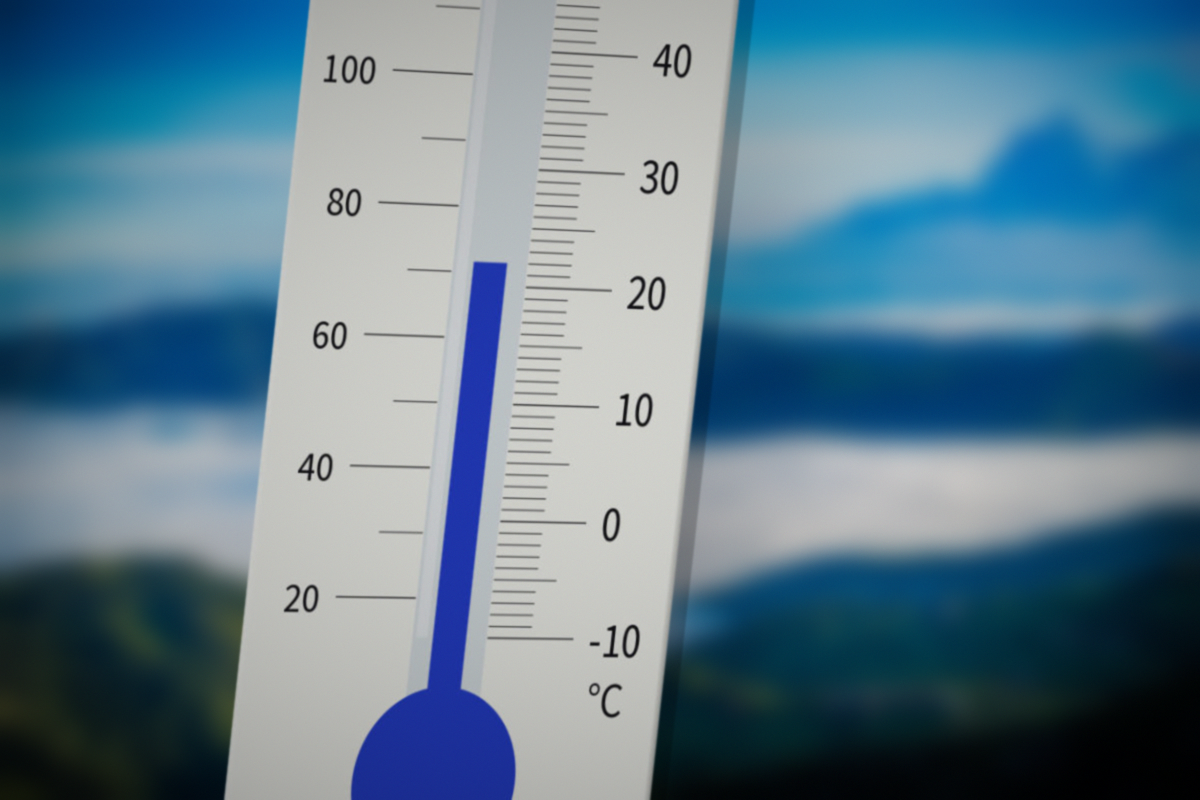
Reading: **22** °C
